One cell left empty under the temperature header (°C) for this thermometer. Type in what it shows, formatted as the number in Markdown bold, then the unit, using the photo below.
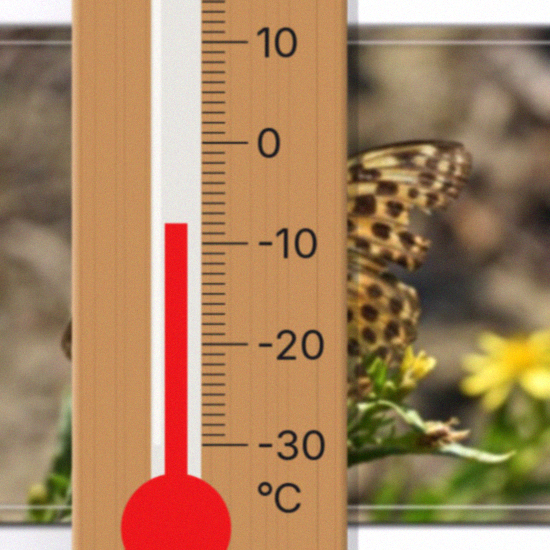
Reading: **-8** °C
